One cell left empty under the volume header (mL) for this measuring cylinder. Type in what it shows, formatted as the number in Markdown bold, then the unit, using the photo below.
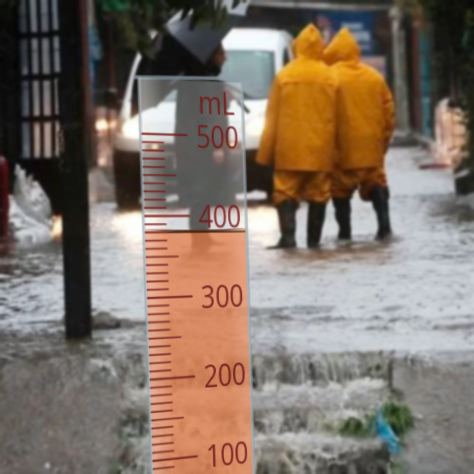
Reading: **380** mL
